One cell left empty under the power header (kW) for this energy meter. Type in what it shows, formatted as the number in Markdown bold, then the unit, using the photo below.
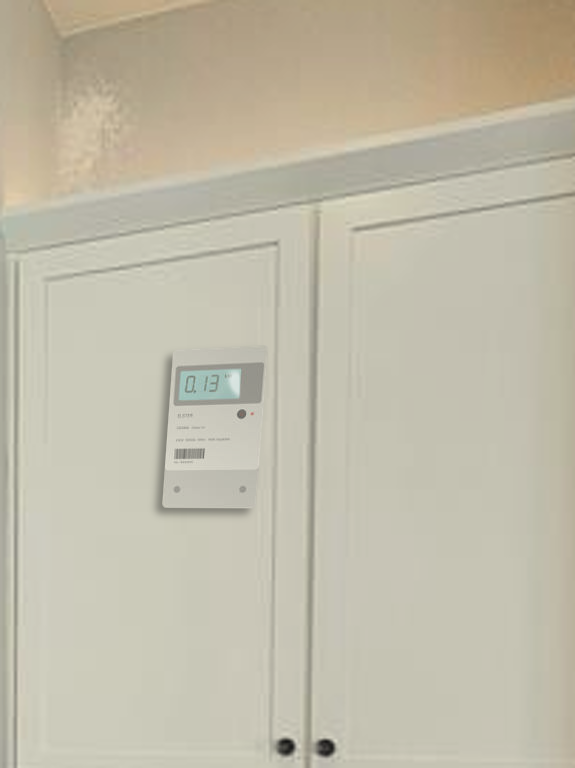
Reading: **0.13** kW
